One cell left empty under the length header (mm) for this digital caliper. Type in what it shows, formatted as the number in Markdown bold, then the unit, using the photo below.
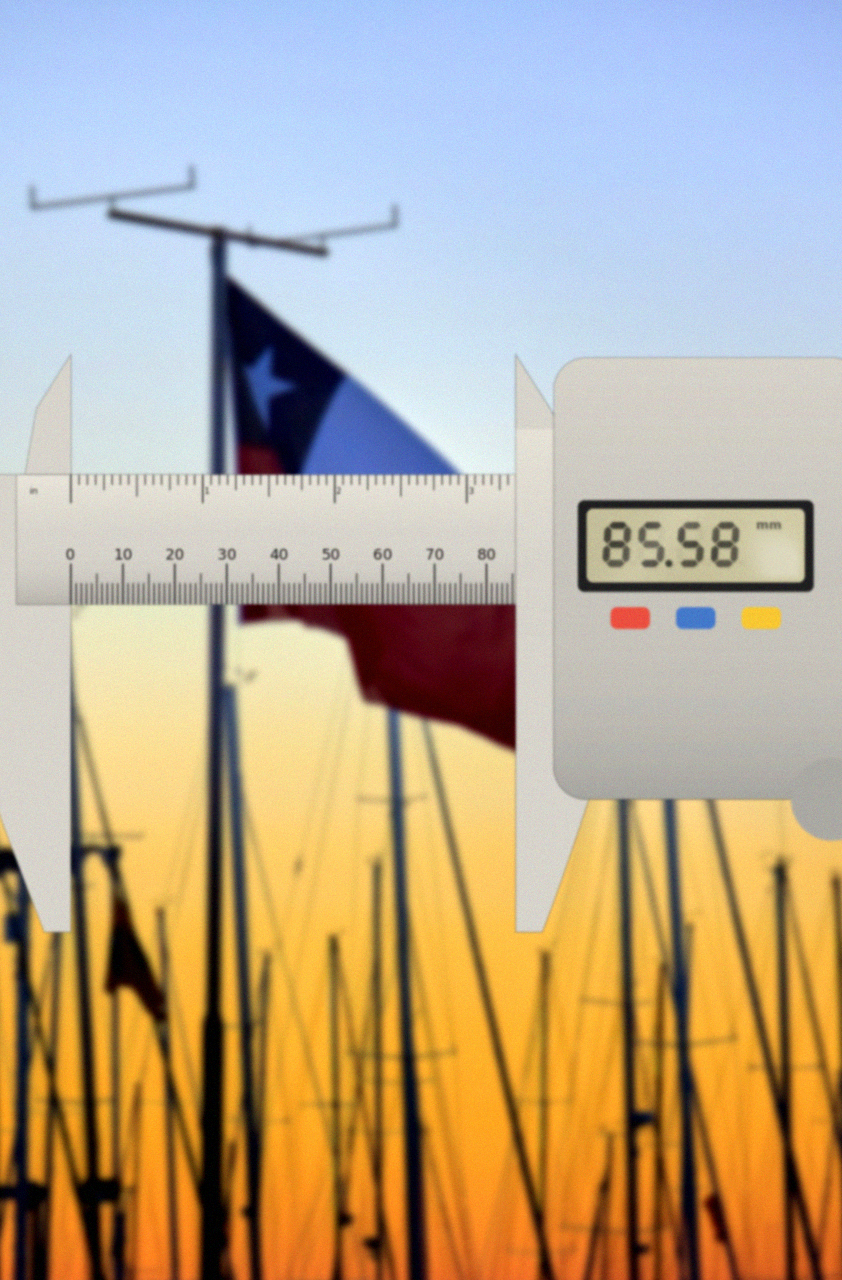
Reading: **85.58** mm
